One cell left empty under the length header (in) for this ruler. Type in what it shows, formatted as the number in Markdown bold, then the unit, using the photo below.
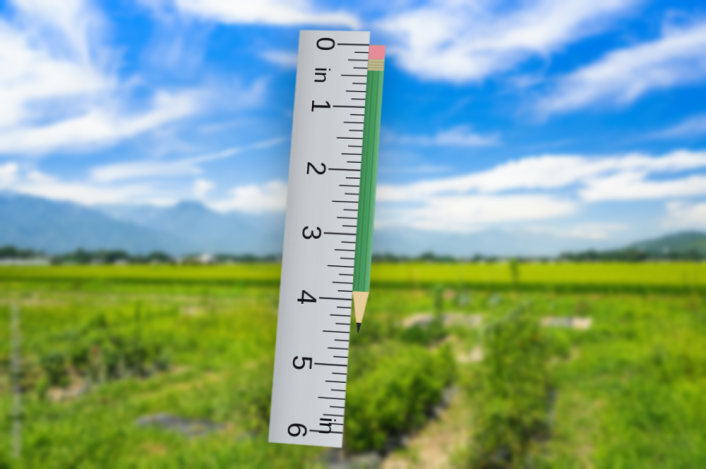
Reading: **4.5** in
